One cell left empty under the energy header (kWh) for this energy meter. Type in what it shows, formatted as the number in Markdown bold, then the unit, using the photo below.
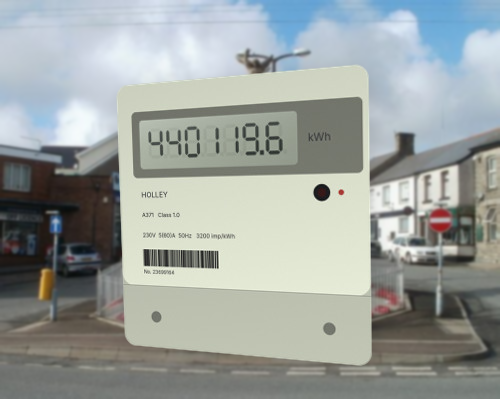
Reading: **440119.6** kWh
